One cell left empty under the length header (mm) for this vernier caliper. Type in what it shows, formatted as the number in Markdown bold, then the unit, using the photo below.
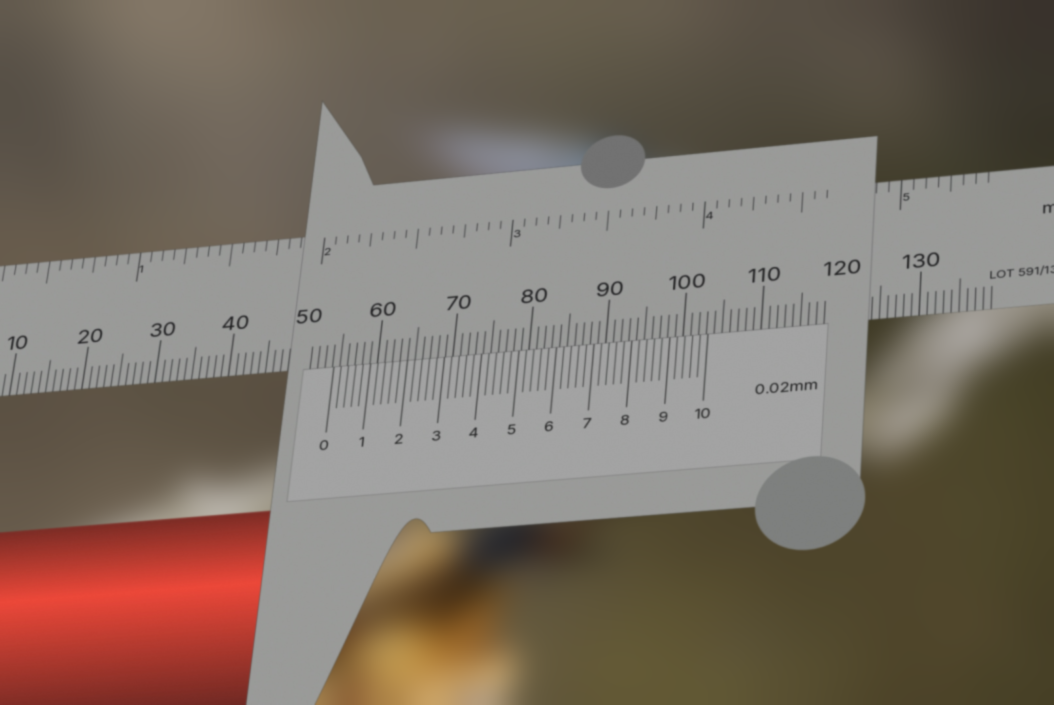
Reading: **54.2** mm
